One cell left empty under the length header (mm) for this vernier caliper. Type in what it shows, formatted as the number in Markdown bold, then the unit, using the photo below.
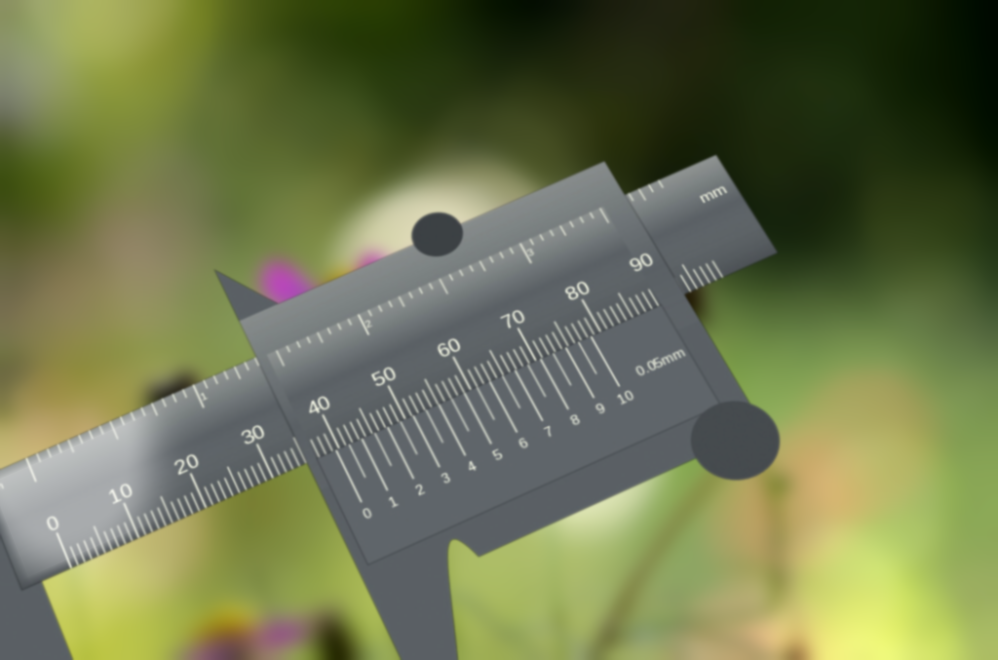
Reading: **39.5** mm
